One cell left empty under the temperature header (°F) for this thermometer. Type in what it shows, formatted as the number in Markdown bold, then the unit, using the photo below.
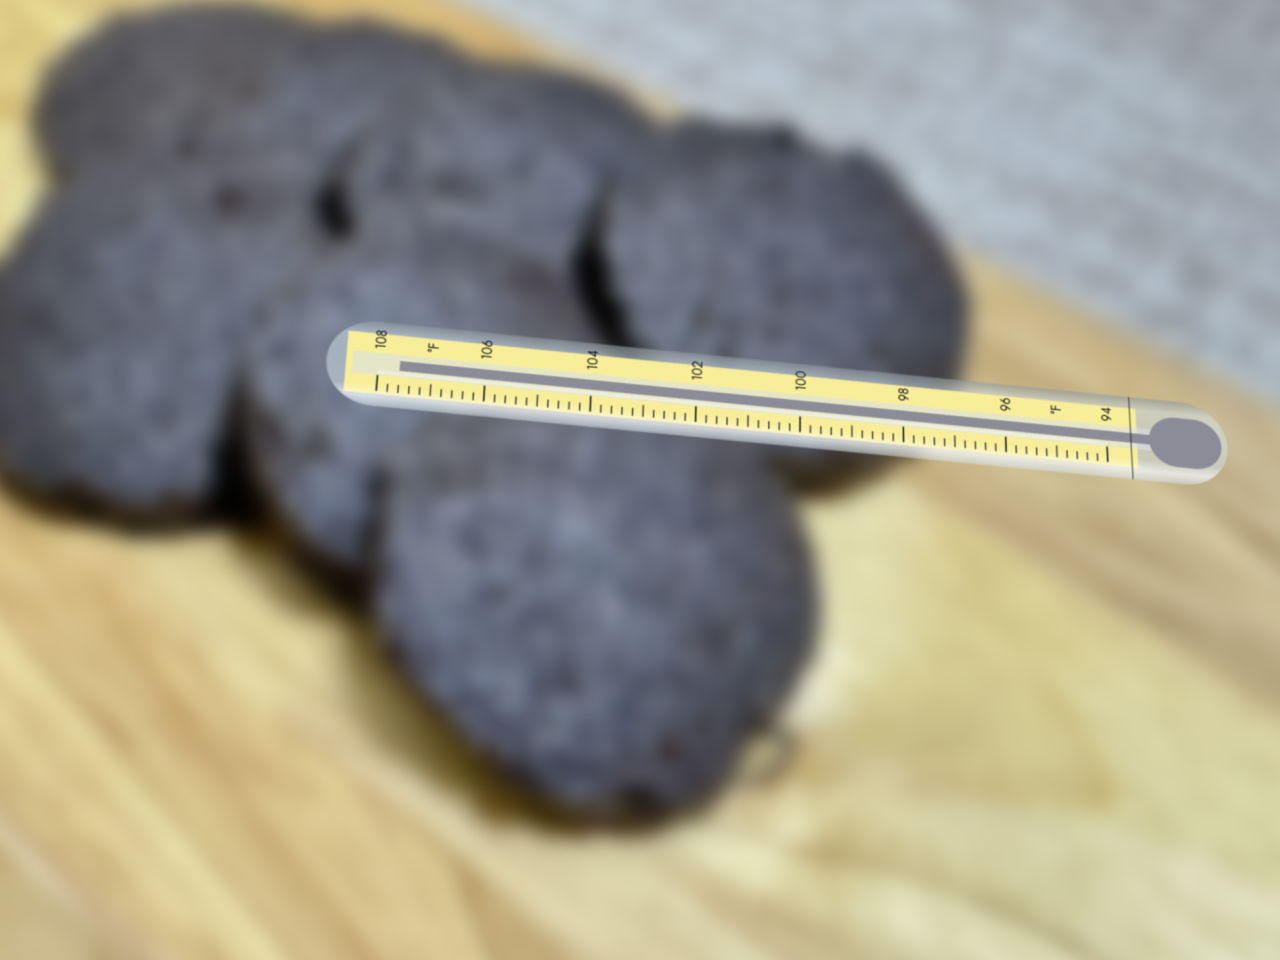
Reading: **107.6** °F
